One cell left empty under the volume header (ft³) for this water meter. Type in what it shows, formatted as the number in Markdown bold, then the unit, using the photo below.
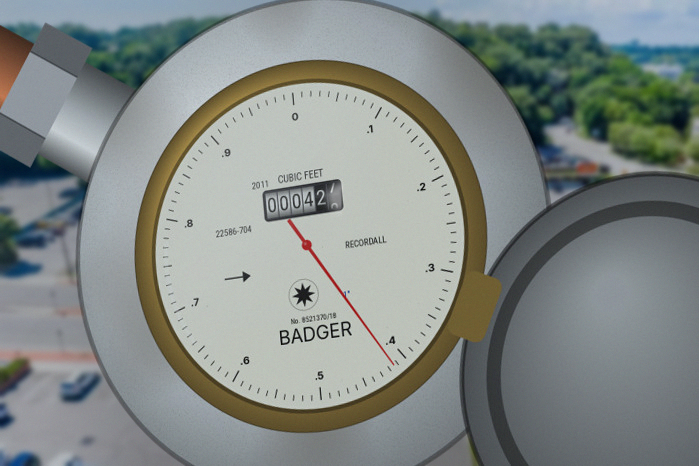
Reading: **427.41** ft³
